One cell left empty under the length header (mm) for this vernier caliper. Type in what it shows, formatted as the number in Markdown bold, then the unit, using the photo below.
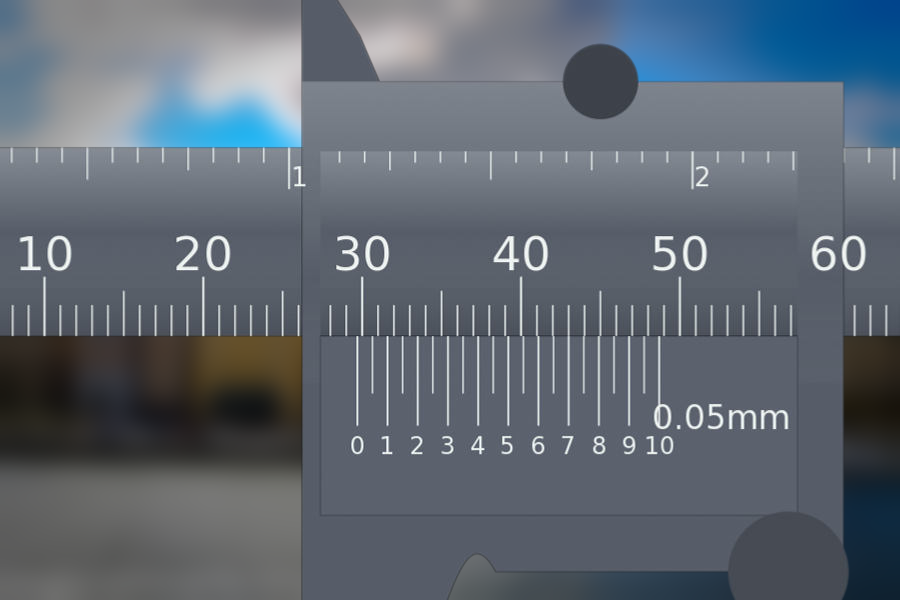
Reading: **29.7** mm
